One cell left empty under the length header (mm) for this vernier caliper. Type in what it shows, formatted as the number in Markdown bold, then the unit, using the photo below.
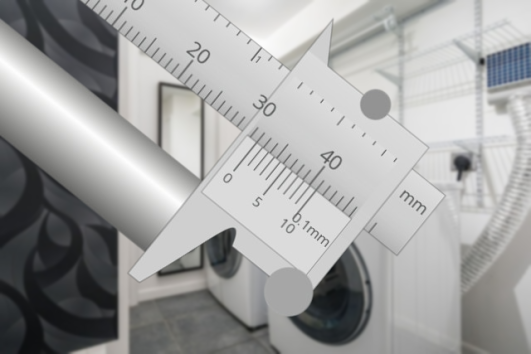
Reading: **32.0** mm
